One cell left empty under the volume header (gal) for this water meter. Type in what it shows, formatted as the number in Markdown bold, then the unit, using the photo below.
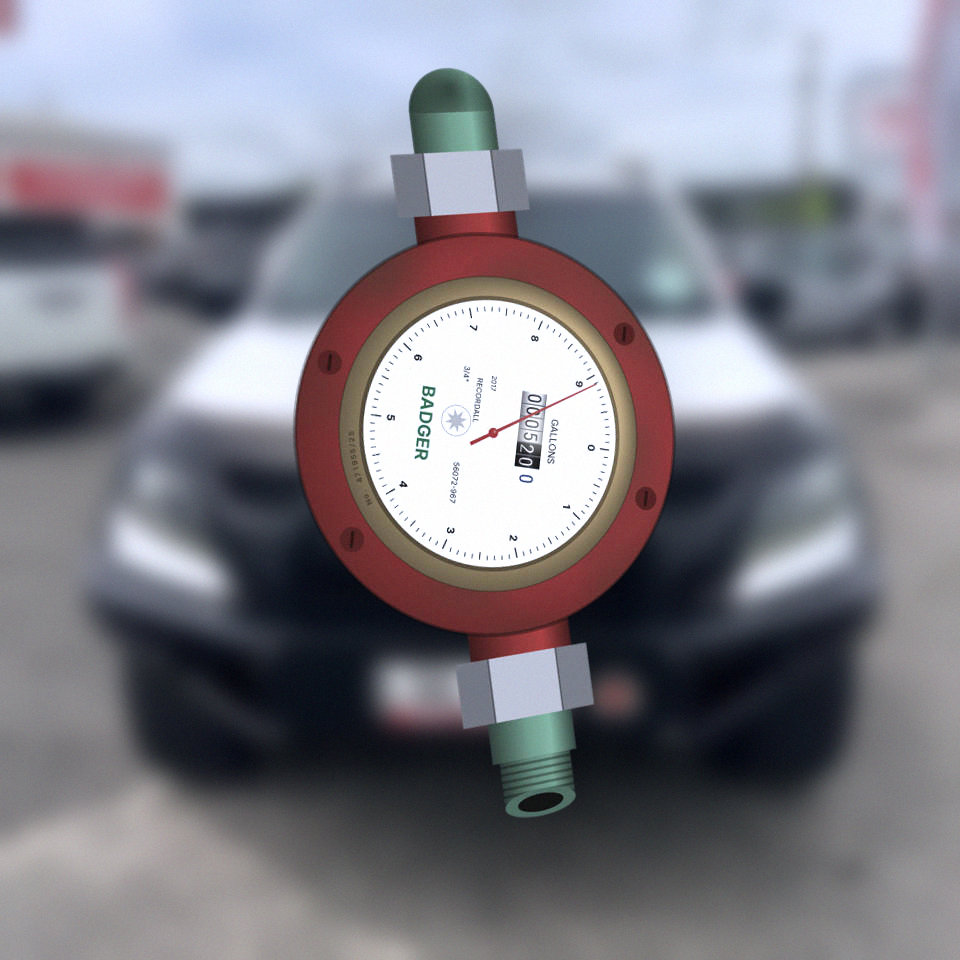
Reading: **5199.1** gal
